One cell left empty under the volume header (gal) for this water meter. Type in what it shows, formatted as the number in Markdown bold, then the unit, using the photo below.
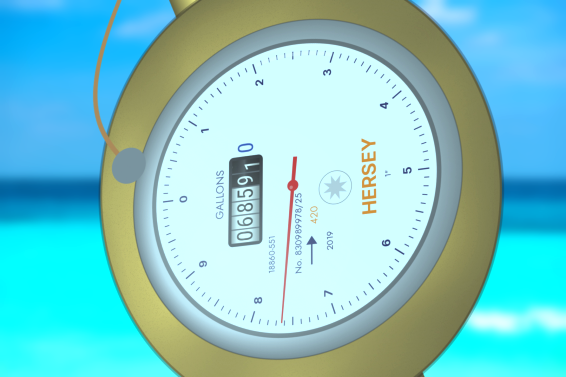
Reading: **685907.6** gal
